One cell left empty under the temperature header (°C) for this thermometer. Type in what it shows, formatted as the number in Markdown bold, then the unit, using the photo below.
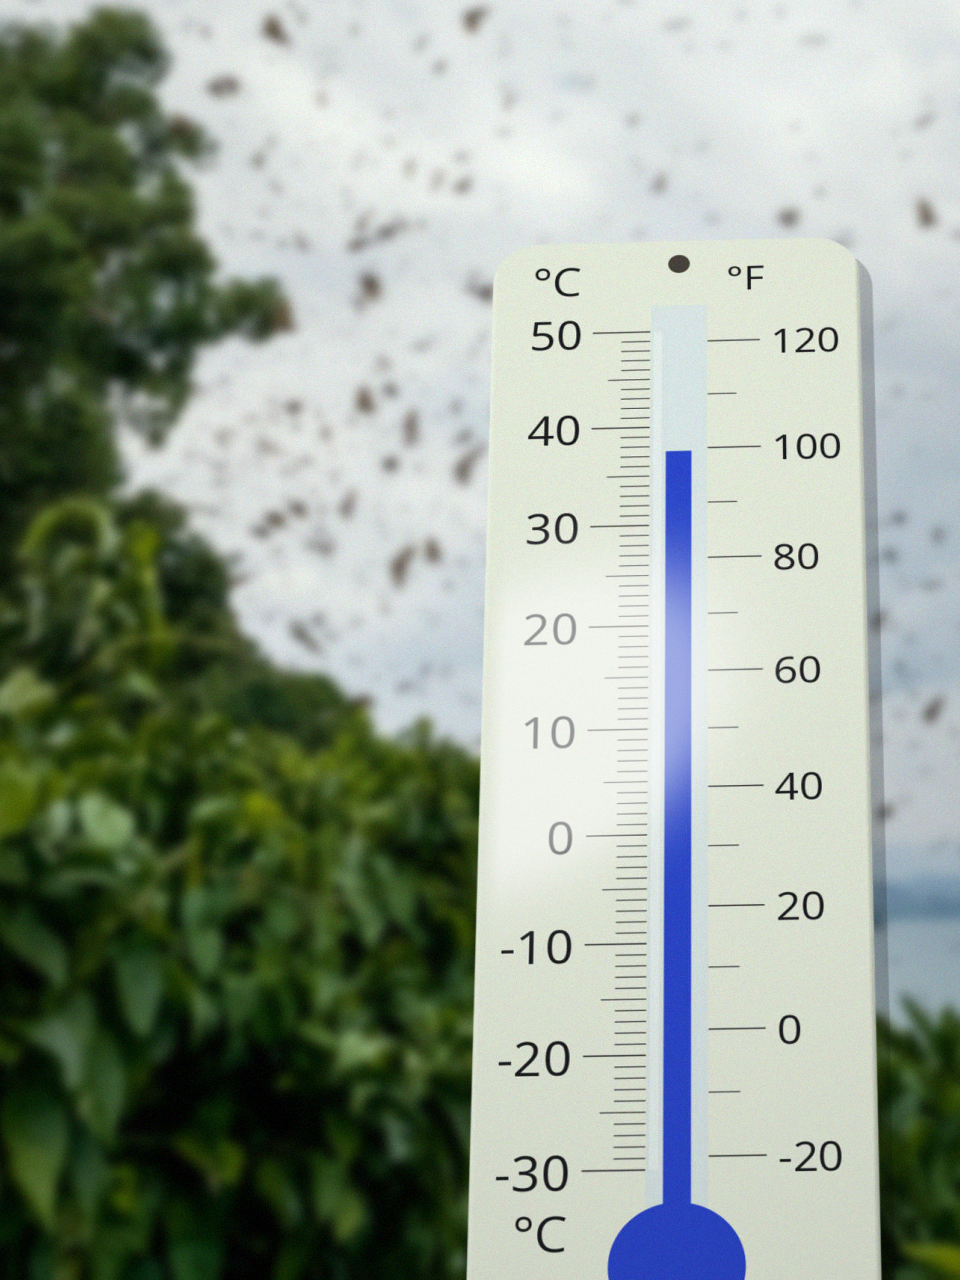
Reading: **37.5** °C
